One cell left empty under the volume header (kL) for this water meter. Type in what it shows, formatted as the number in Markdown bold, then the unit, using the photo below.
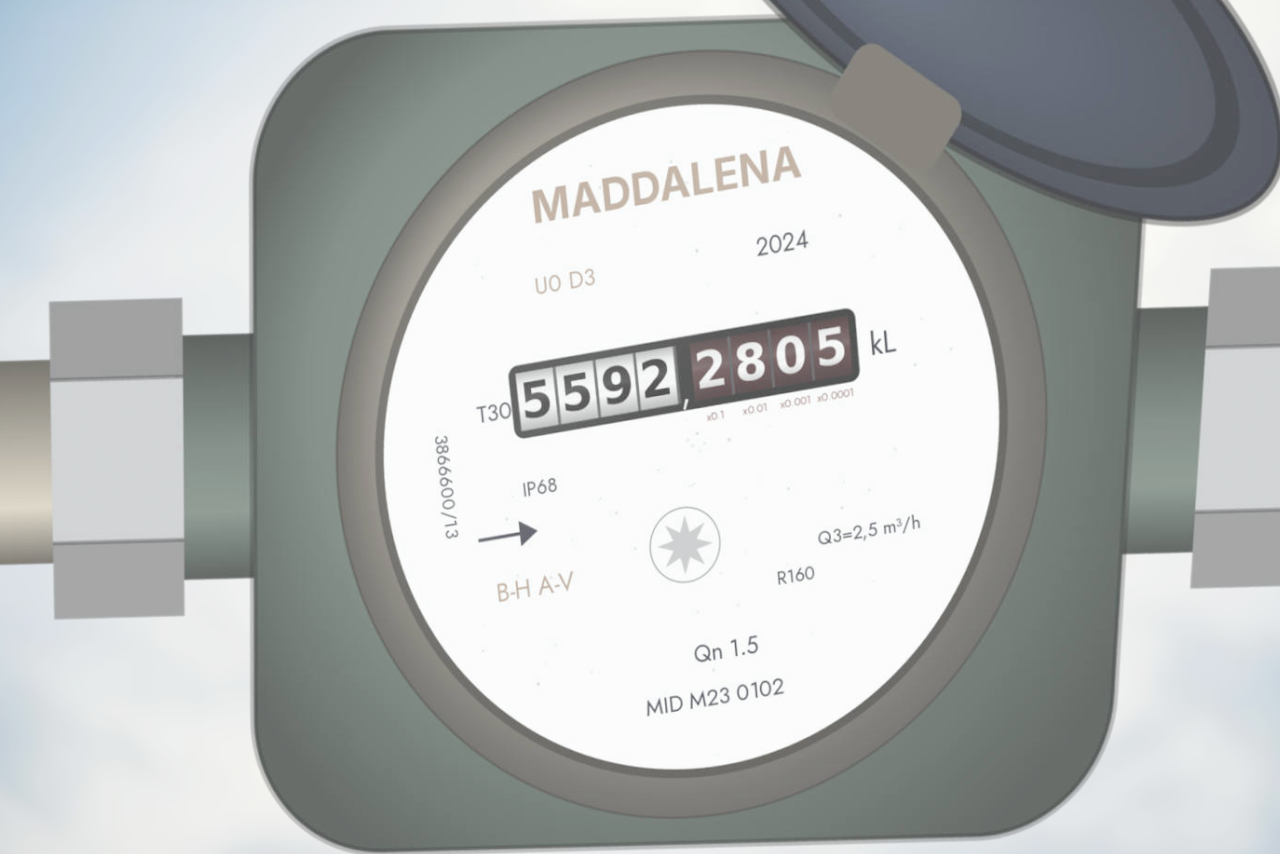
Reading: **5592.2805** kL
